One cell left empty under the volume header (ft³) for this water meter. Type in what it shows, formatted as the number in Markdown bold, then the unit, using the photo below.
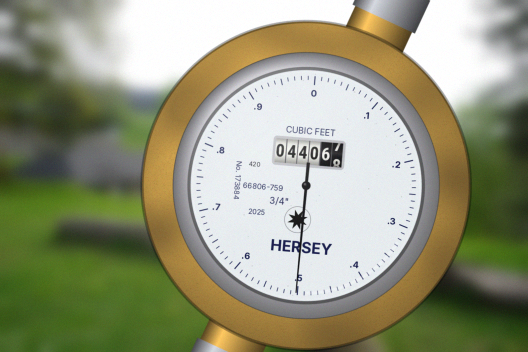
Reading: **44067.50** ft³
